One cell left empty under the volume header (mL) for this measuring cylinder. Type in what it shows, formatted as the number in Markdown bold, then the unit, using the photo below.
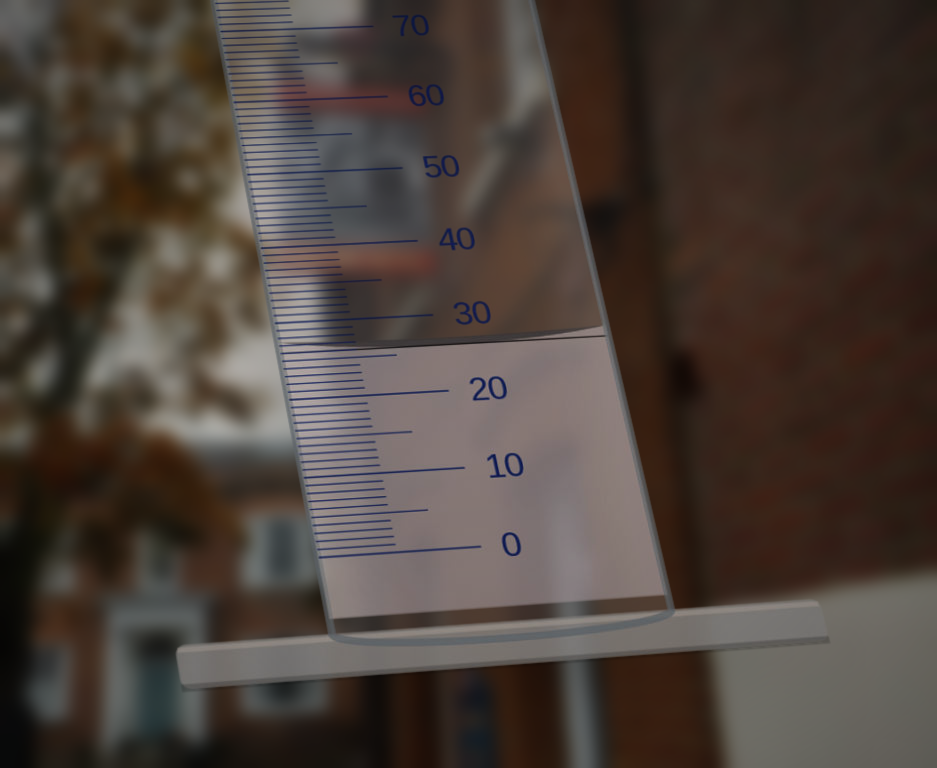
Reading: **26** mL
